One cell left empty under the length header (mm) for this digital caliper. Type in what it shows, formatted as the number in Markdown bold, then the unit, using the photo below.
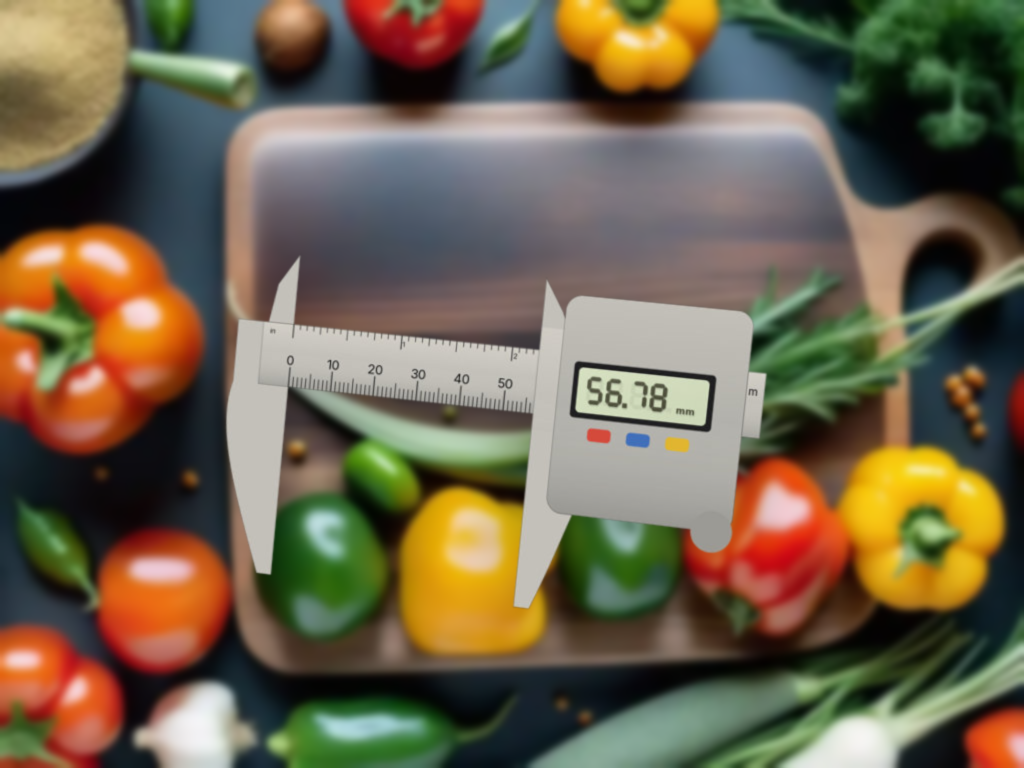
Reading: **56.78** mm
